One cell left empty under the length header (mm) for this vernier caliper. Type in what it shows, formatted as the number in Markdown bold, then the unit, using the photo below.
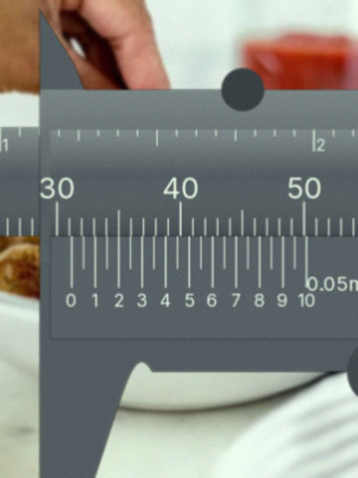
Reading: **31.2** mm
